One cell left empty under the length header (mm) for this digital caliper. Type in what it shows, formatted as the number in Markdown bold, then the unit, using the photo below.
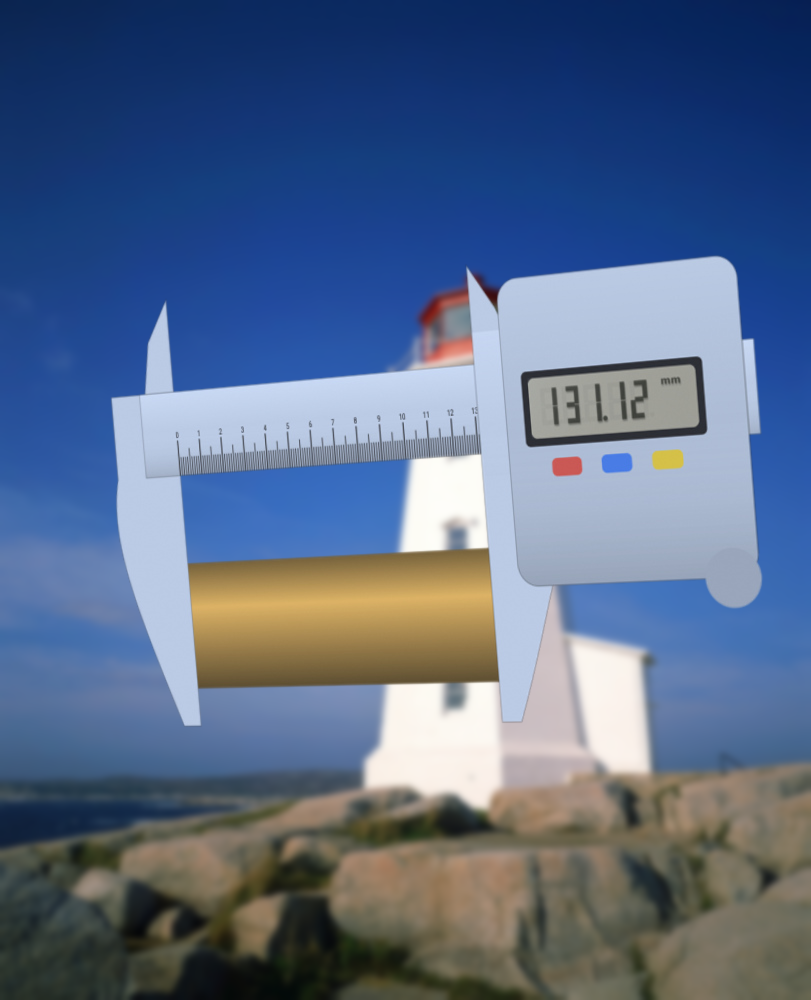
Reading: **131.12** mm
